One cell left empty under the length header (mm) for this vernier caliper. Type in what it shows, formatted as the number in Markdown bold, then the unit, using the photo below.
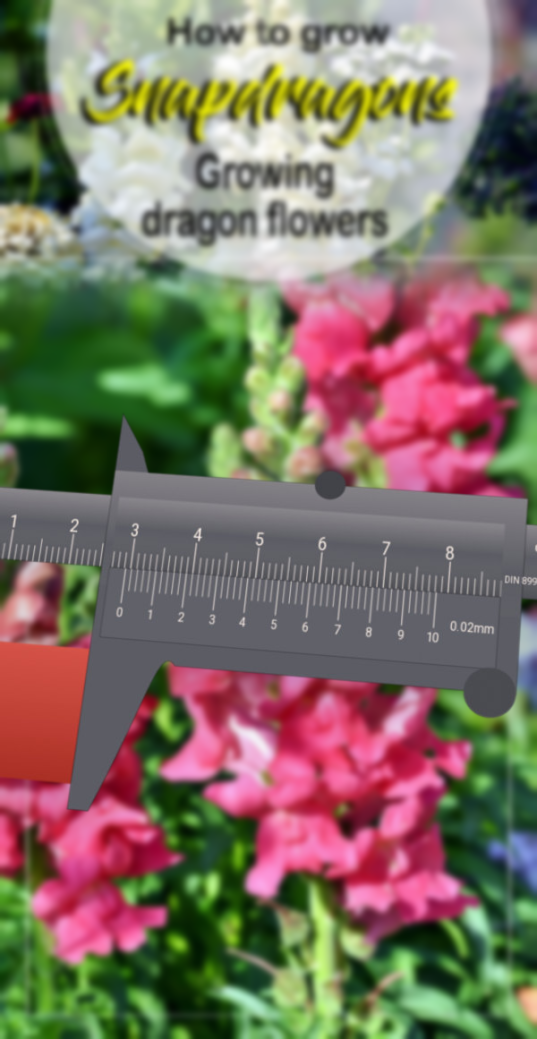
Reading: **29.2** mm
